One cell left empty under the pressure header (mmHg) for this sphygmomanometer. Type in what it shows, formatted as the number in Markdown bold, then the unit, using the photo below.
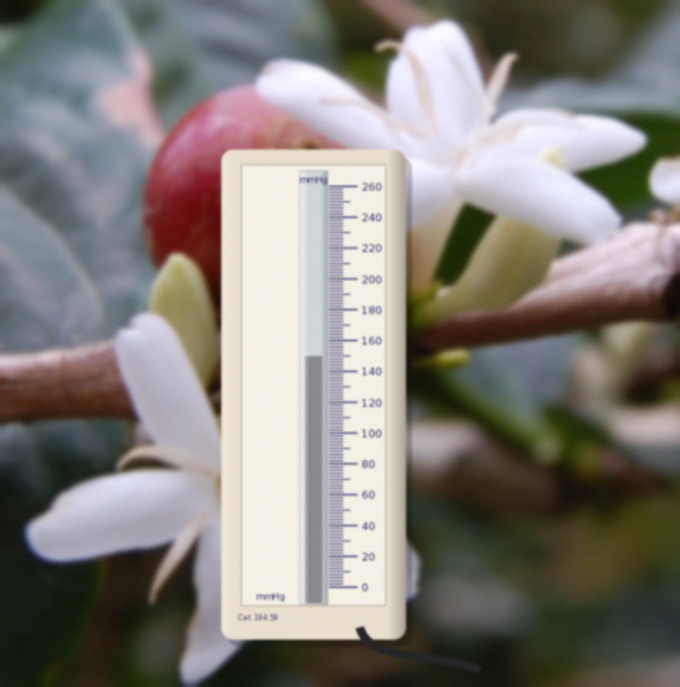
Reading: **150** mmHg
